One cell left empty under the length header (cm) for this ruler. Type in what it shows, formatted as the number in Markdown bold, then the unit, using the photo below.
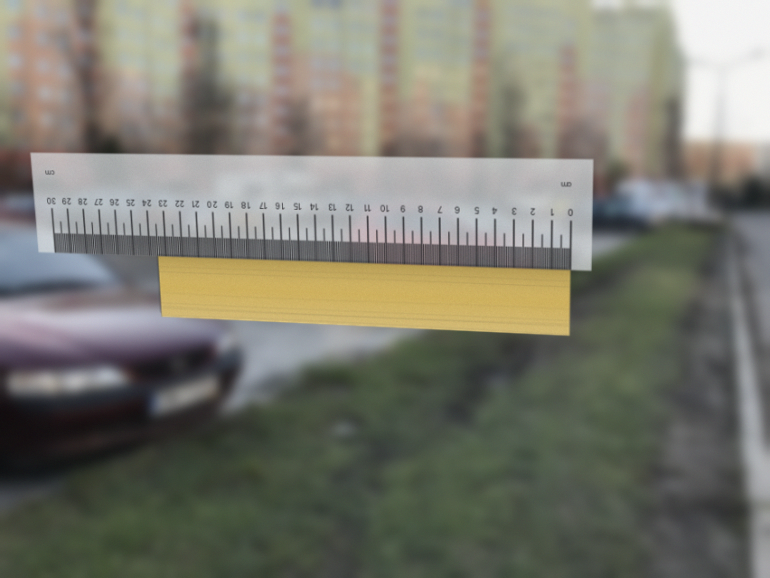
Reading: **23.5** cm
